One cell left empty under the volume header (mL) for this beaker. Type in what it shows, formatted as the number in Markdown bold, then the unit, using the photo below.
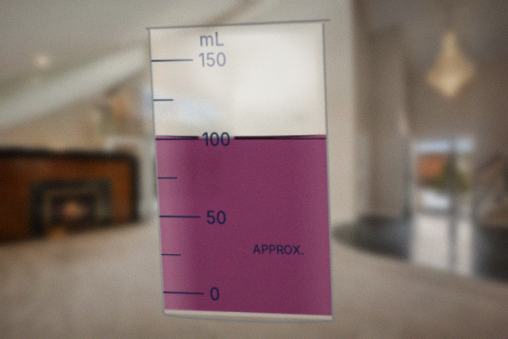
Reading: **100** mL
